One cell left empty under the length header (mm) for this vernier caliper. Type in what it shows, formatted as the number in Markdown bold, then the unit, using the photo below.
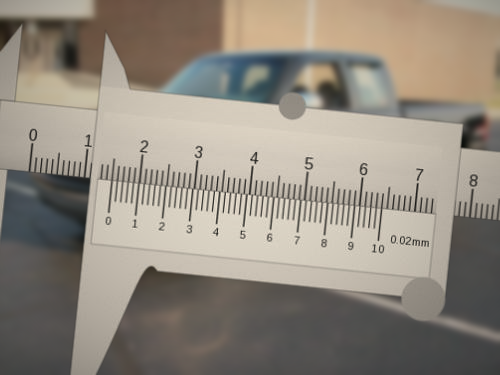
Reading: **15.0** mm
